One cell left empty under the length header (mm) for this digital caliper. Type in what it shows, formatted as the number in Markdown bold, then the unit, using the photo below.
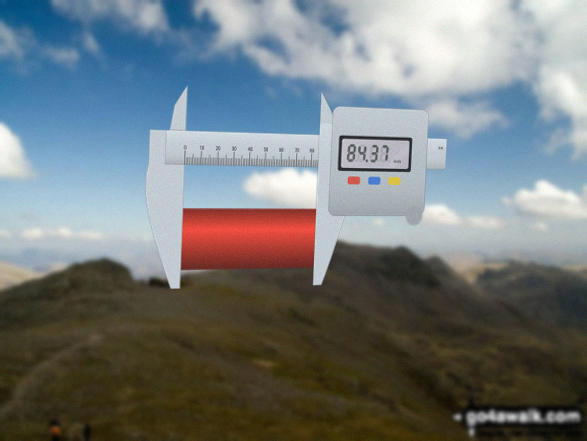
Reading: **84.37** mm
